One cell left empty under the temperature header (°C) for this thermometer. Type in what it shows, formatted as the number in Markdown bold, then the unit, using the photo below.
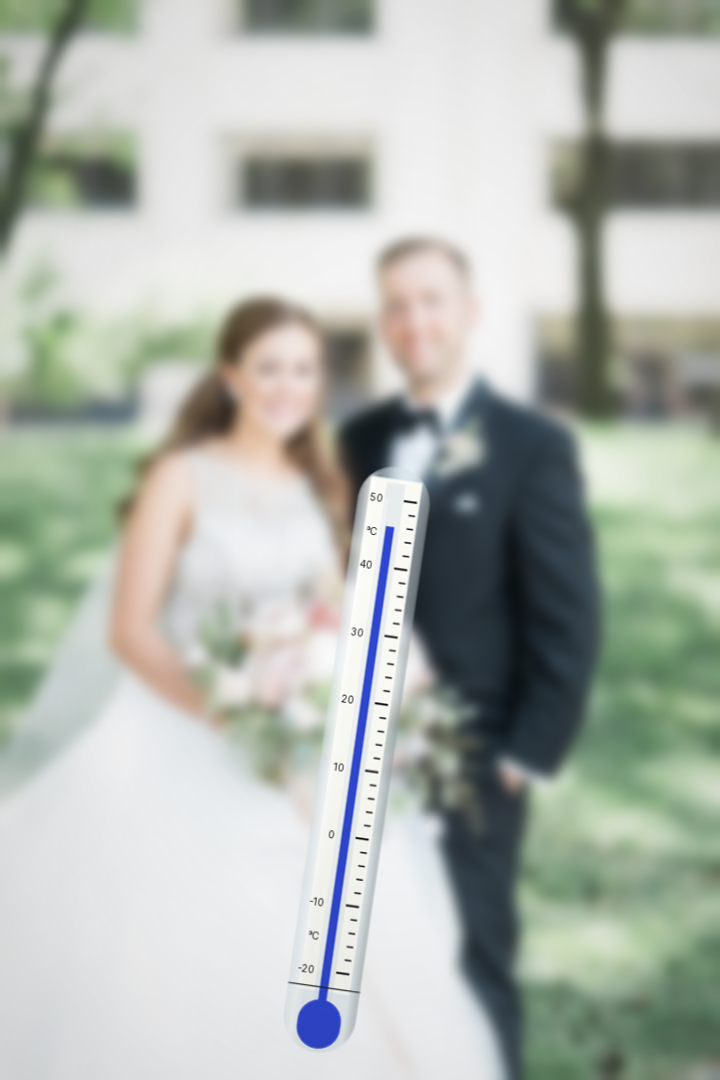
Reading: **46** °C
